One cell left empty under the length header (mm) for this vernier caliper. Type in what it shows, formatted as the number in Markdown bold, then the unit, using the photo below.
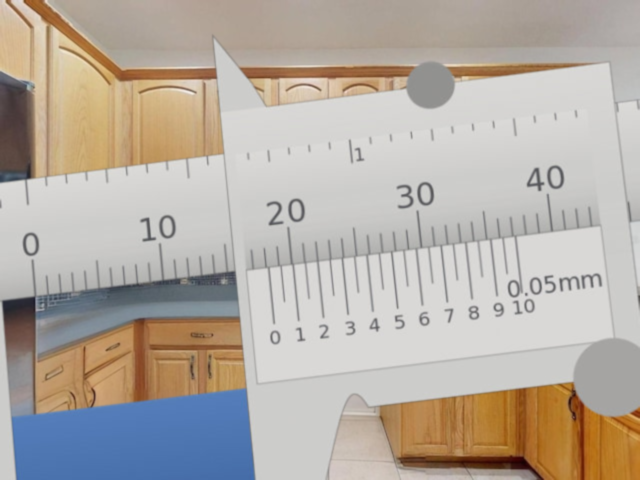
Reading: **18.2** mm
